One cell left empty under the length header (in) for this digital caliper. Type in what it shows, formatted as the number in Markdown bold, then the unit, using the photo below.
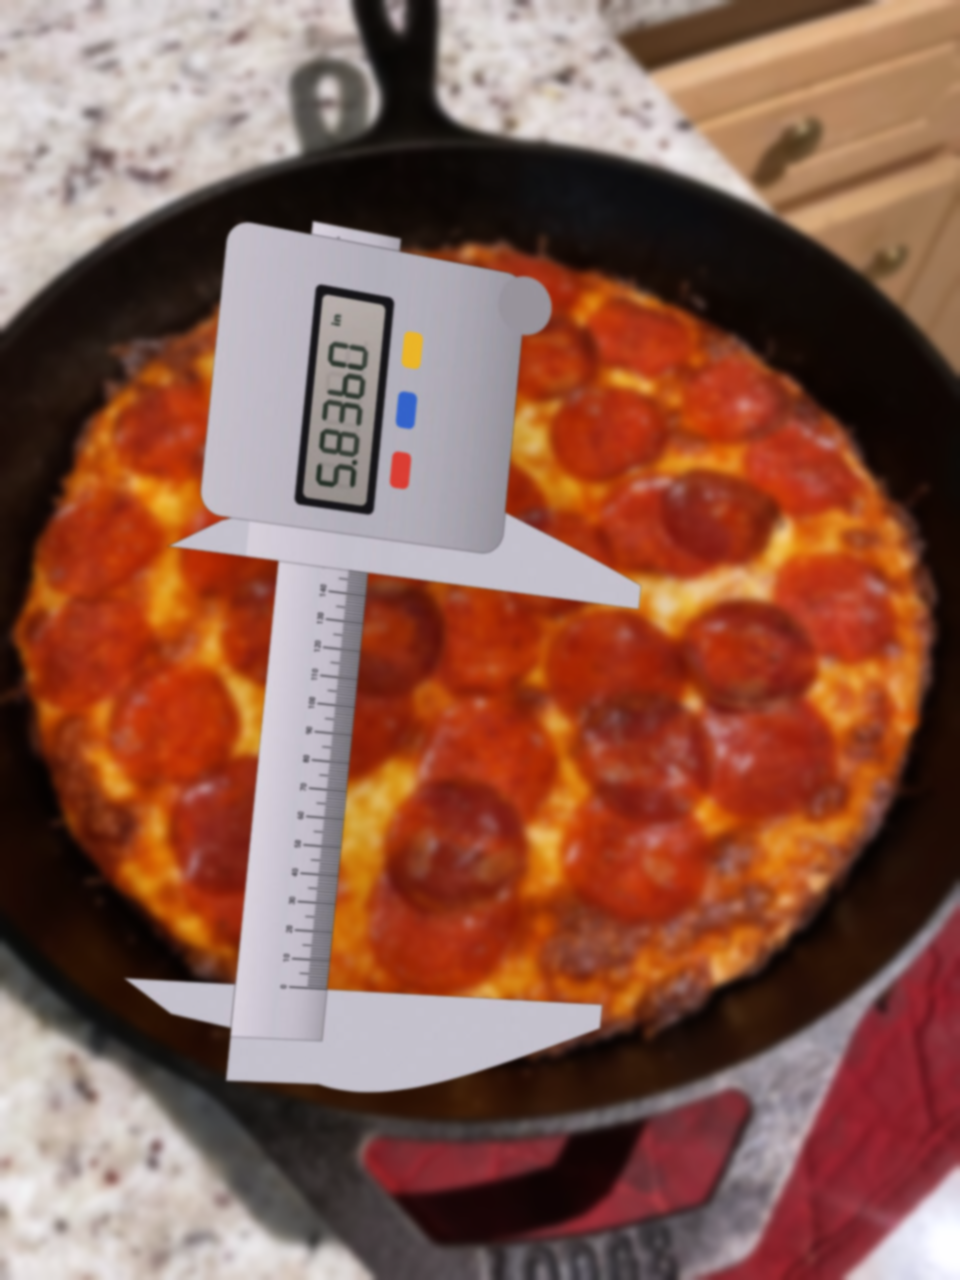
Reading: **5.8360** in
